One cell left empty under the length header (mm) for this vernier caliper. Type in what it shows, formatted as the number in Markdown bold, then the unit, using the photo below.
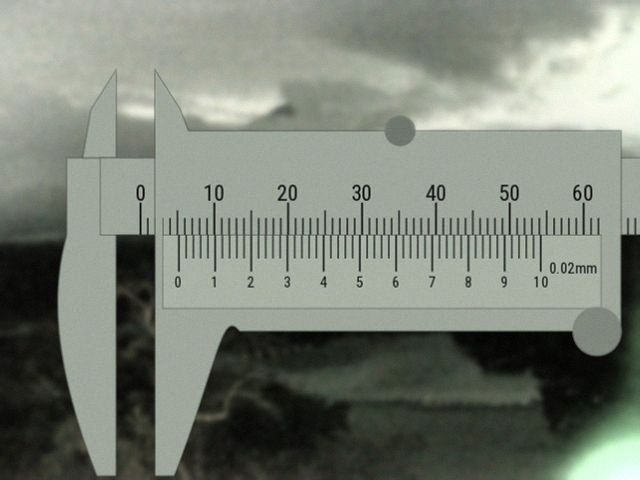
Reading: **5.2** mm
